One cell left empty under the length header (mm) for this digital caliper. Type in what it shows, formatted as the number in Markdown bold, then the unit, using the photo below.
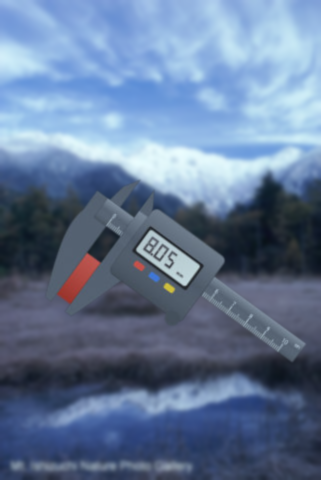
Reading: **8.05** mm
